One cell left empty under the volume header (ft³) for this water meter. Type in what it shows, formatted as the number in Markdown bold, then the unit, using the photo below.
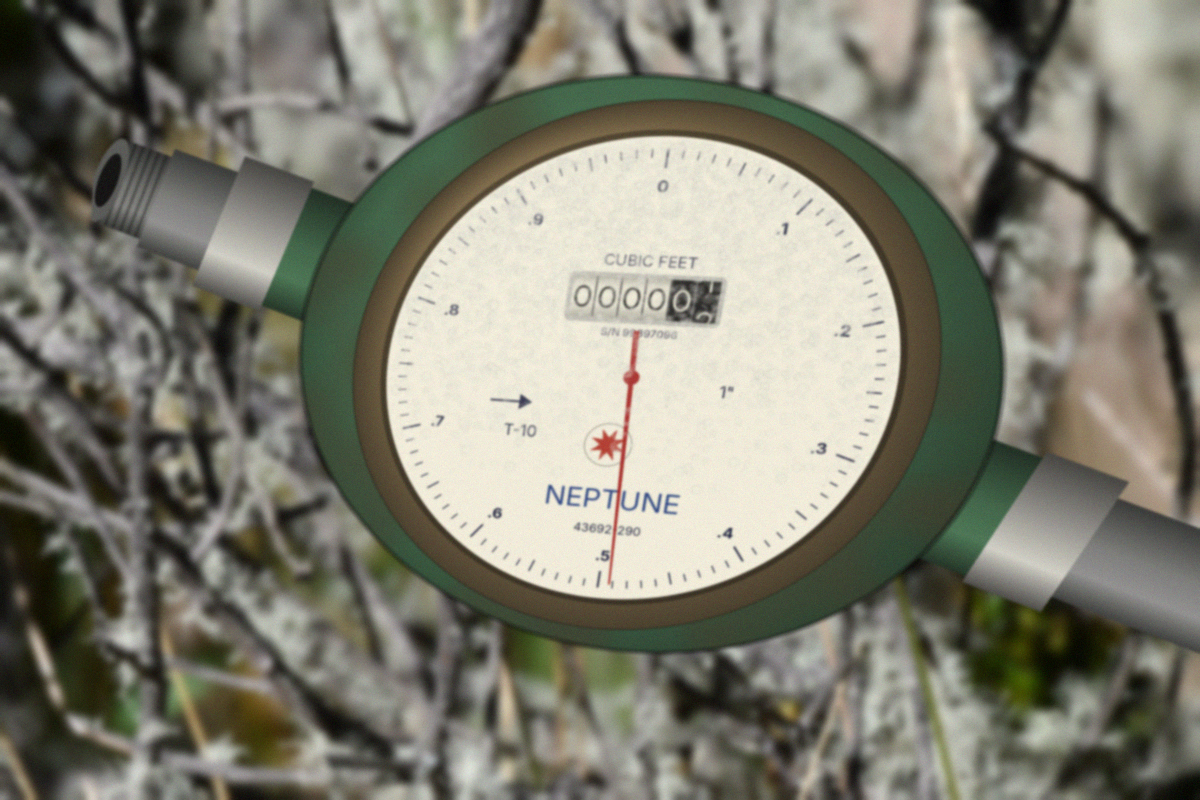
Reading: **1.49** ft³
